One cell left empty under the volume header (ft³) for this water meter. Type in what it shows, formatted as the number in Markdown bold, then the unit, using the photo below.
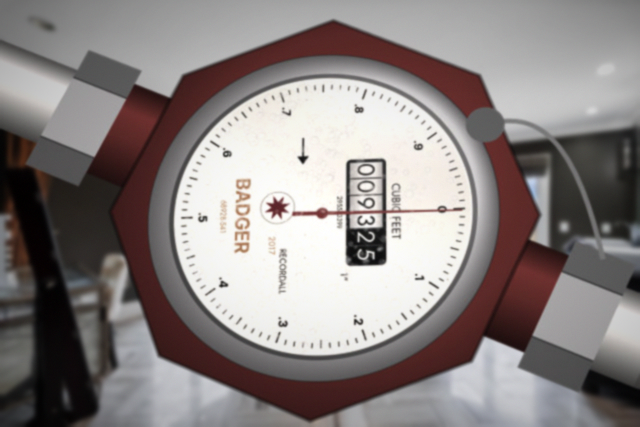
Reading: **9325.00** ft³
